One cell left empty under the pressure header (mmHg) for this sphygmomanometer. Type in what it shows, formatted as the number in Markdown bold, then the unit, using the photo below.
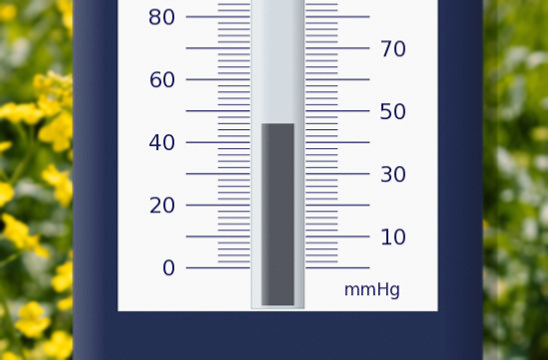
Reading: **46** mmHg
